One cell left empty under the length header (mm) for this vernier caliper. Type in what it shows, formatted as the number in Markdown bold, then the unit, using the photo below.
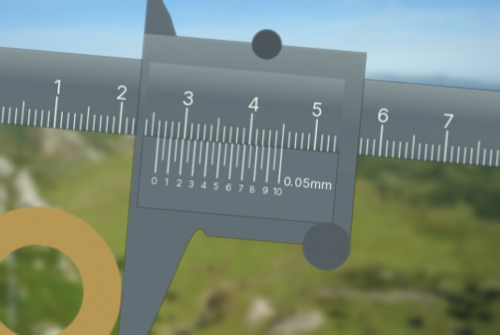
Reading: **26.0** mm
